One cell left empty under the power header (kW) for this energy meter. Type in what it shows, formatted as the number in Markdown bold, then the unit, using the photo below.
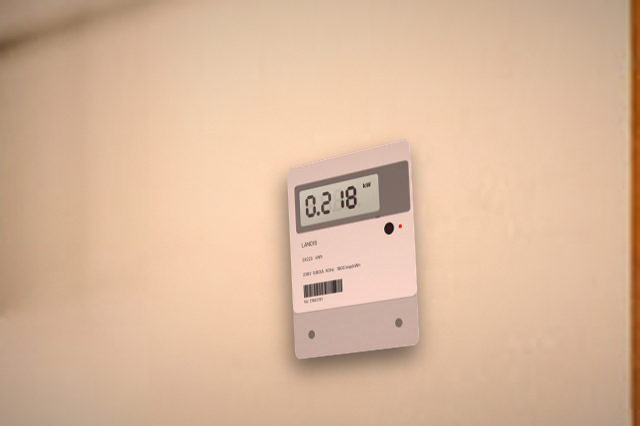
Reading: **0.218** kW
